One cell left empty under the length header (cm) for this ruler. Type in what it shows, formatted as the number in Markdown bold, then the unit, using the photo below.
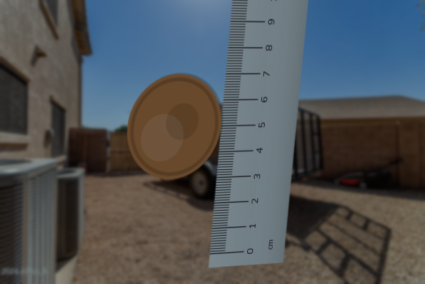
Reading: **4** cm
